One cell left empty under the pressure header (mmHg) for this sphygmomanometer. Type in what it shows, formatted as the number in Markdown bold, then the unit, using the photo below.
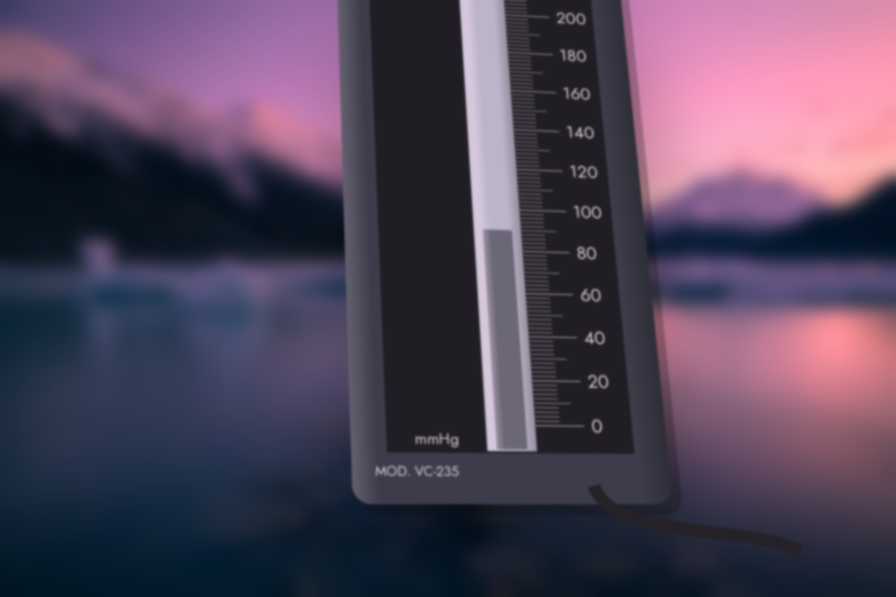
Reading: **90** mmHg
